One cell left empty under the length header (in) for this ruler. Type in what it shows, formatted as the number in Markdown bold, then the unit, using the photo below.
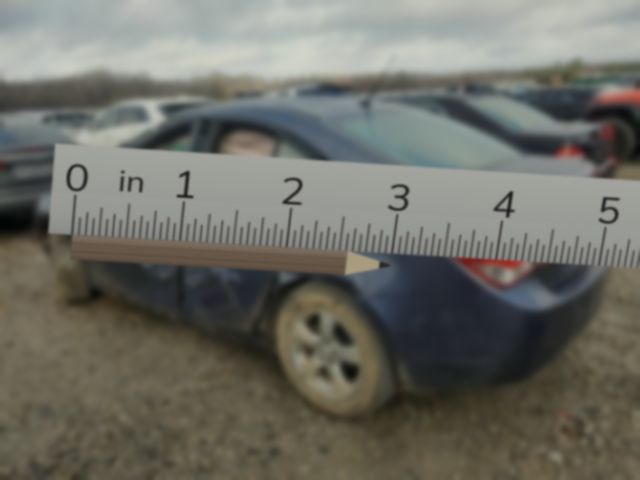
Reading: **3** in
